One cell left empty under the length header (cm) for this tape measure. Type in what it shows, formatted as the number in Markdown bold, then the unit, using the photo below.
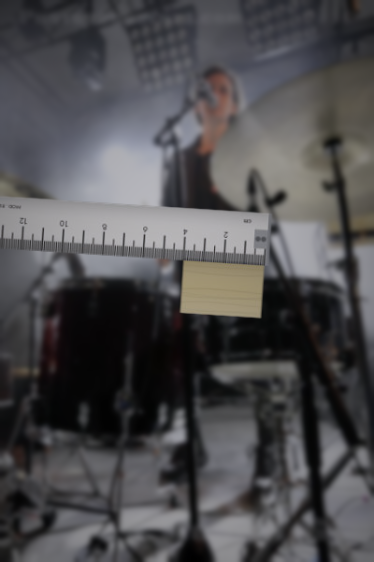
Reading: **4** cm
